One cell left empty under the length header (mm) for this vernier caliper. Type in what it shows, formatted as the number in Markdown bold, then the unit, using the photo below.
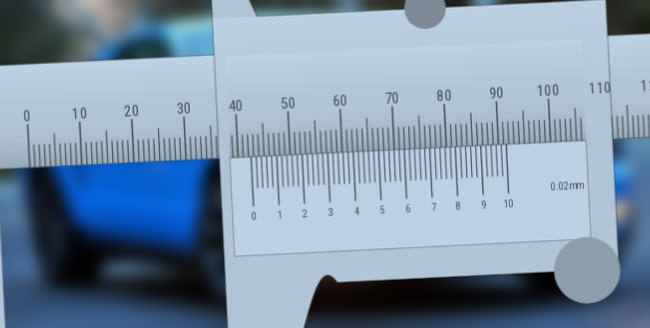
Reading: **42.5** mm
